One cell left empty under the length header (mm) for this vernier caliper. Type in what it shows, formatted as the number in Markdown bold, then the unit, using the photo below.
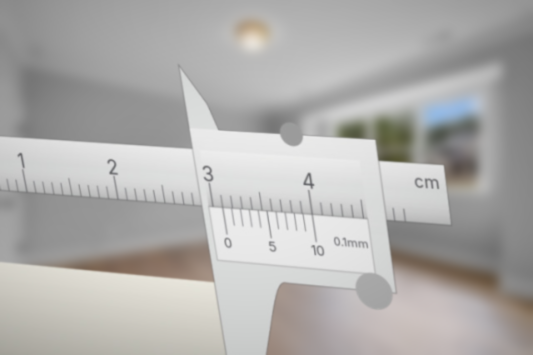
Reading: **31.0** mm
